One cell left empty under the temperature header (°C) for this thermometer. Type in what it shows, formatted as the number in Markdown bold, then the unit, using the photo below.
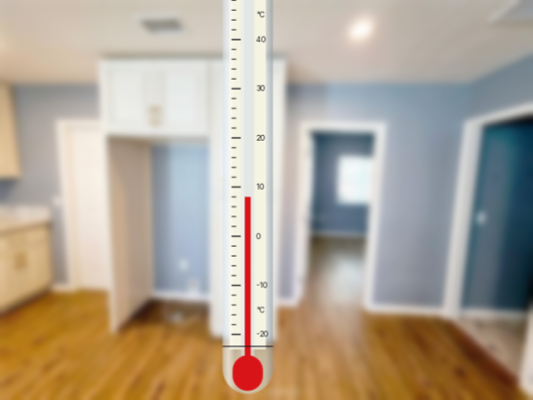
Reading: **8** °C
